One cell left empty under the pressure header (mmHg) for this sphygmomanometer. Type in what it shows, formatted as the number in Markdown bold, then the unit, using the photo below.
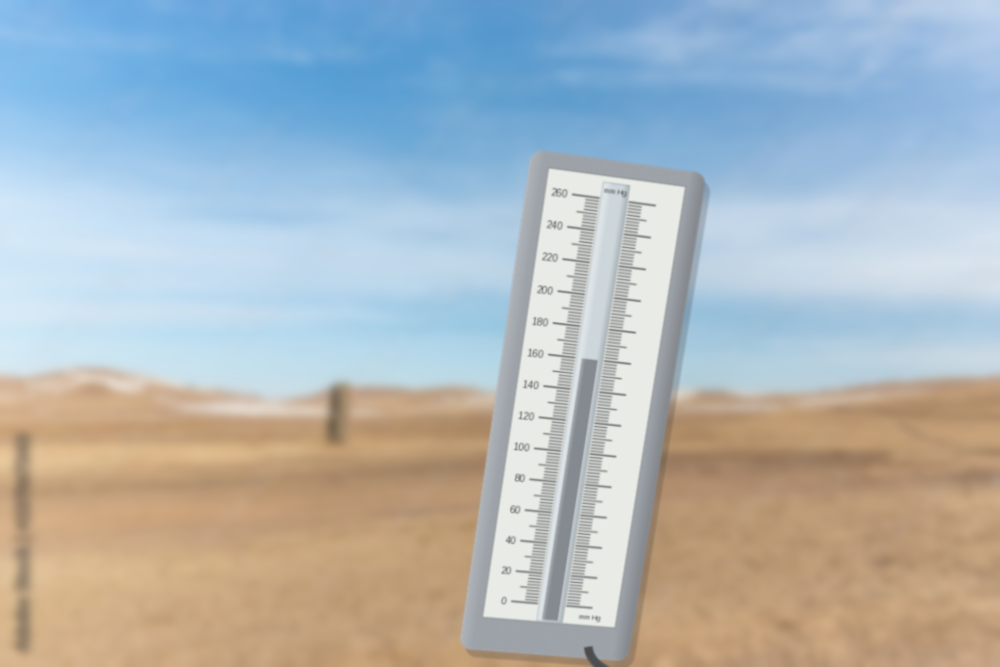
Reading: **160** mmHg
